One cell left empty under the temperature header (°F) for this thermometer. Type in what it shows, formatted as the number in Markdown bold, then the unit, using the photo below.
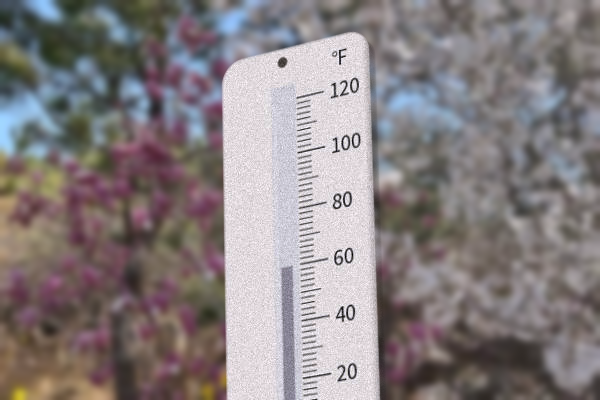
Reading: **60** °F
